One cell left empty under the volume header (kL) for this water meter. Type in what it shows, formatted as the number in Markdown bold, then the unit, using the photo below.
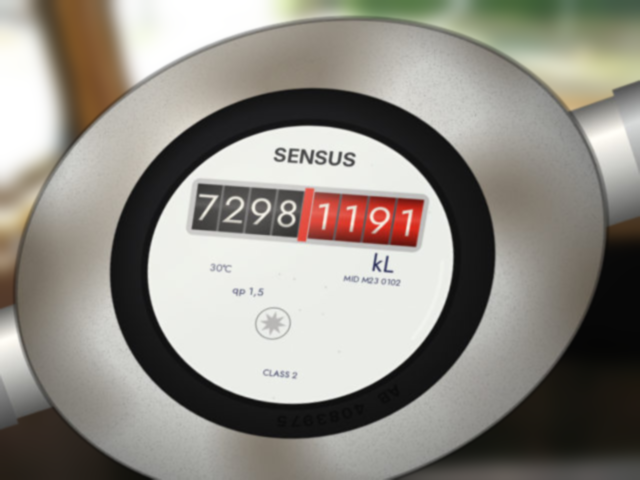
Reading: **7298.1191** kL
